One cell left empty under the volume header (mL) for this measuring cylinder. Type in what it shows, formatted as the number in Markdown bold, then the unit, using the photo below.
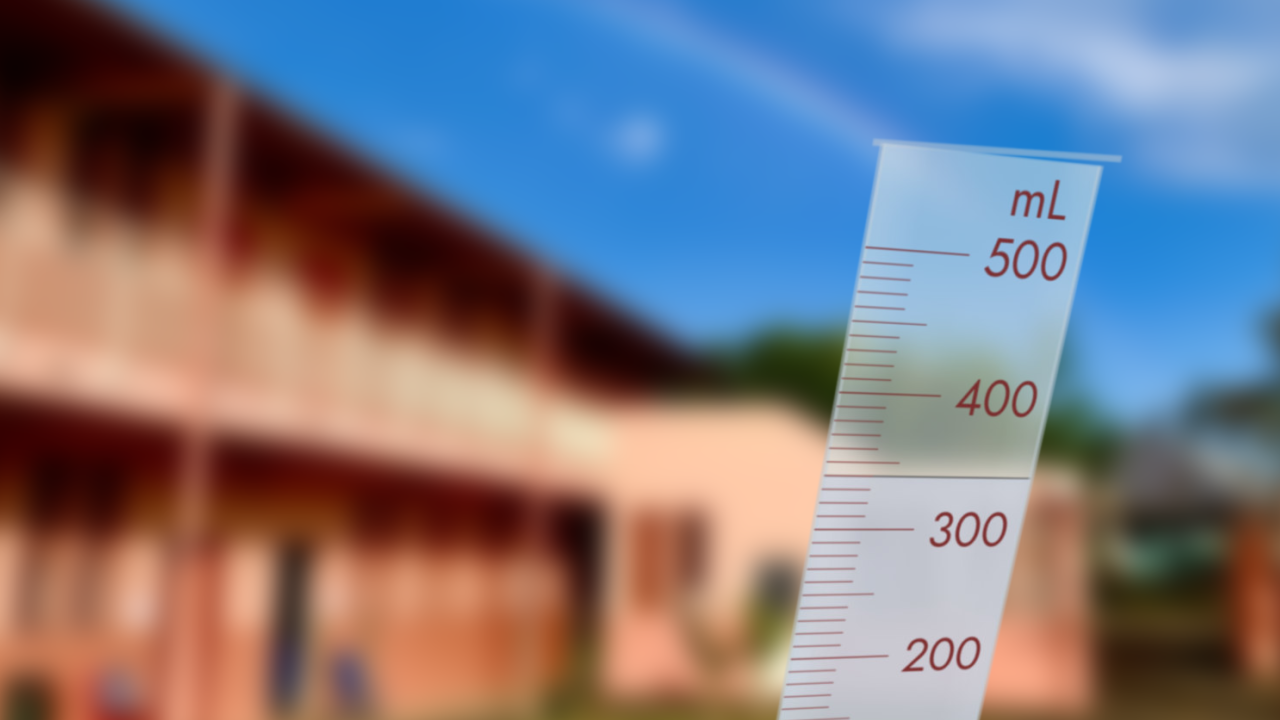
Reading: **340** mL
